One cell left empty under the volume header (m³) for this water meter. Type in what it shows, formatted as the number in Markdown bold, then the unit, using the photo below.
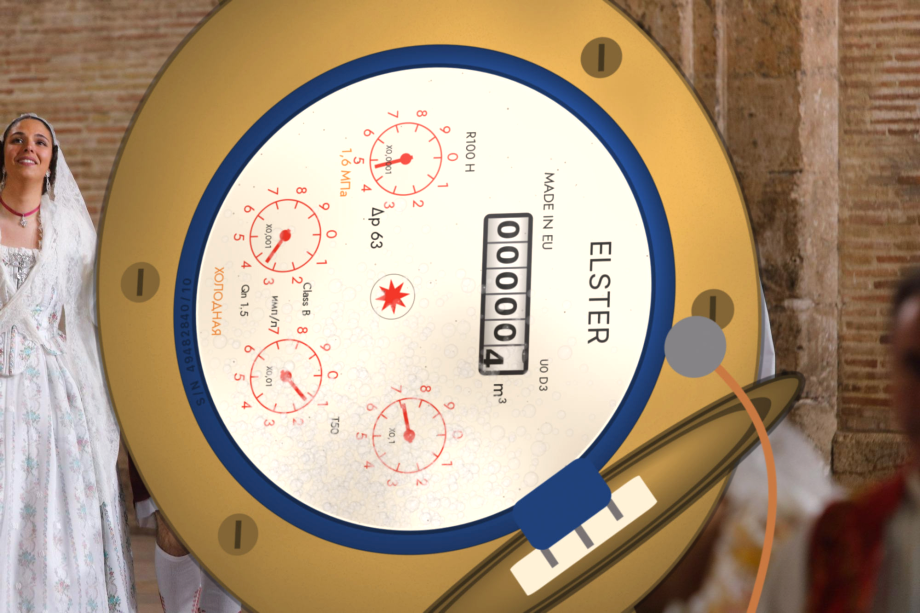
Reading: **3.7134** m³
